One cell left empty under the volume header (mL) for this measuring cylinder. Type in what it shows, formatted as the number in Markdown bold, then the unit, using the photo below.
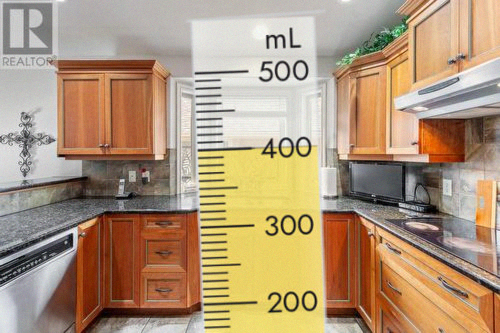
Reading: **400** mL
